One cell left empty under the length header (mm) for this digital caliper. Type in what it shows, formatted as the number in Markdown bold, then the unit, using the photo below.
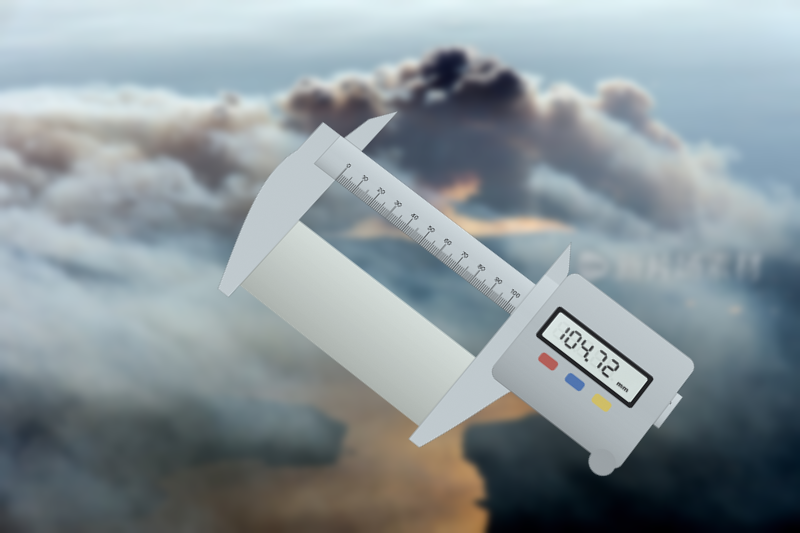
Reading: **104.72** mm
